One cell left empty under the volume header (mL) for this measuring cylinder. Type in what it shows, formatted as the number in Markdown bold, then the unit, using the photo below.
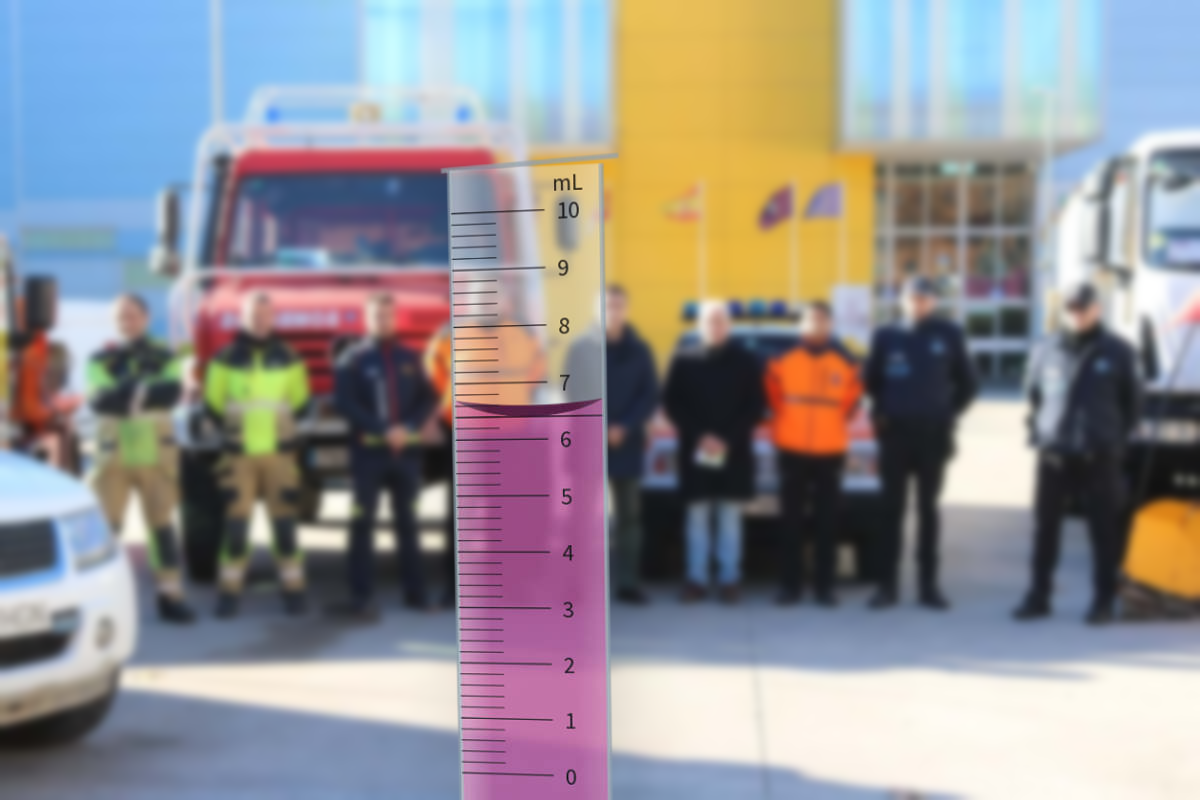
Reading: **6.4** mL
